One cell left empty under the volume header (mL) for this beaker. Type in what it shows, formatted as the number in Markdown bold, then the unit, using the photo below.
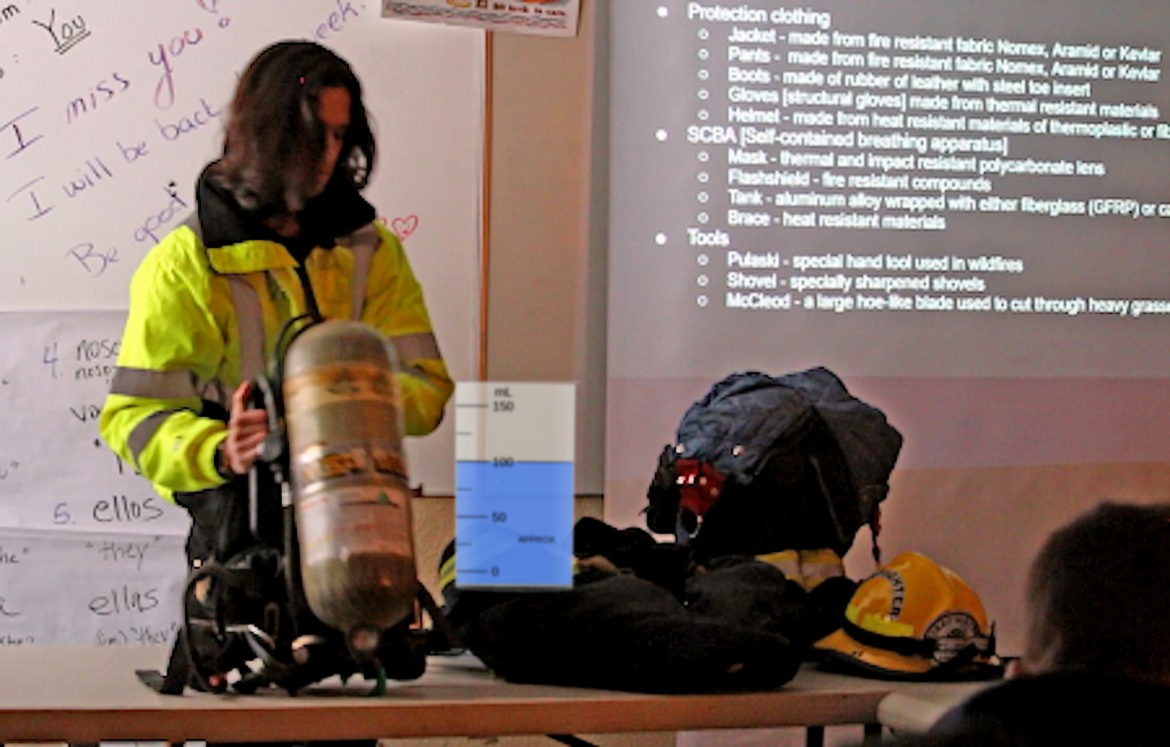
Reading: **100** mL
